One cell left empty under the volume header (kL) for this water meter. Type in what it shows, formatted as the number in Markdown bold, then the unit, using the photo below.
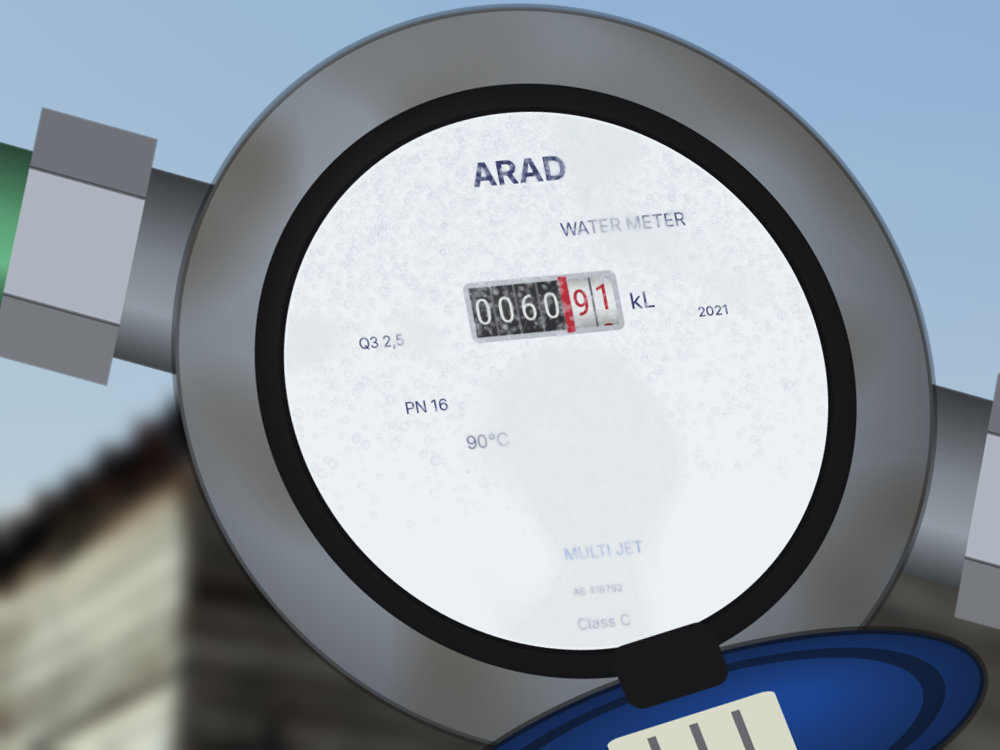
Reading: **60.91** kL
